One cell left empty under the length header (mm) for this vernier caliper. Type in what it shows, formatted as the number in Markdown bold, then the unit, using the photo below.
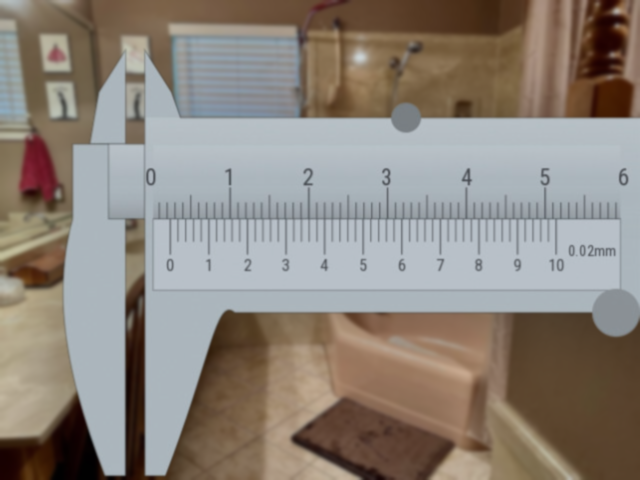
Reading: **2.4** mm
